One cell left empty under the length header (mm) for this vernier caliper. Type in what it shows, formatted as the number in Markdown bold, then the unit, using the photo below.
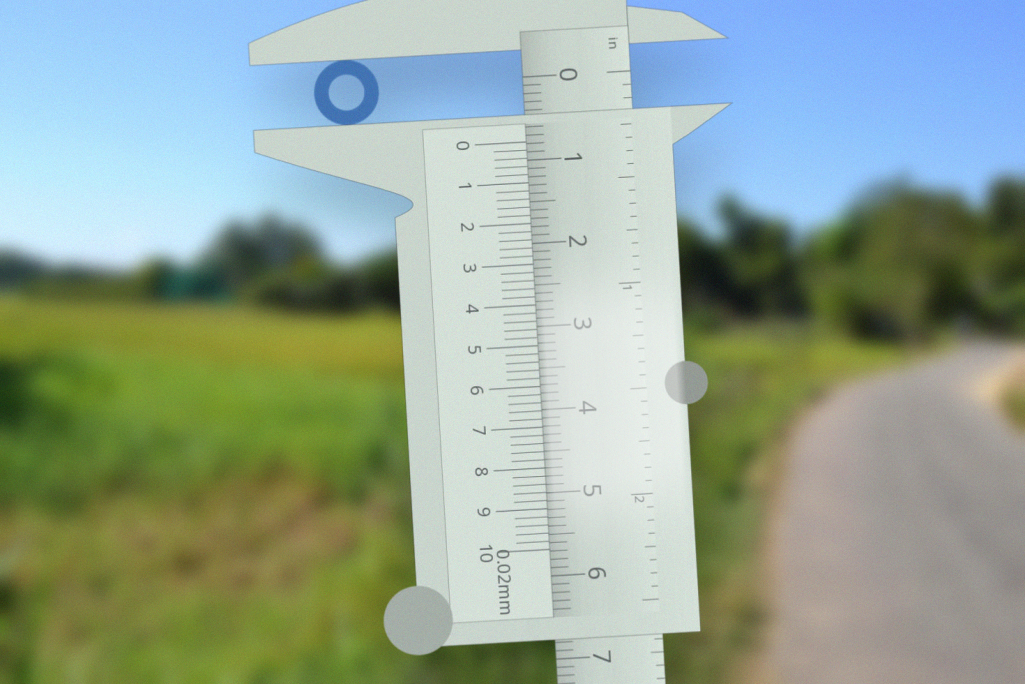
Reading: **7.8** mm
